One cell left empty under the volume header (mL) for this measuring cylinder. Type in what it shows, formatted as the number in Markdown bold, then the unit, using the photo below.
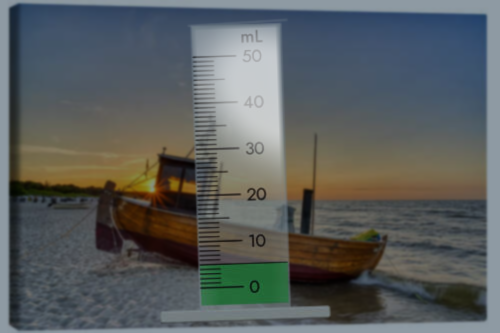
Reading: **5** mL
